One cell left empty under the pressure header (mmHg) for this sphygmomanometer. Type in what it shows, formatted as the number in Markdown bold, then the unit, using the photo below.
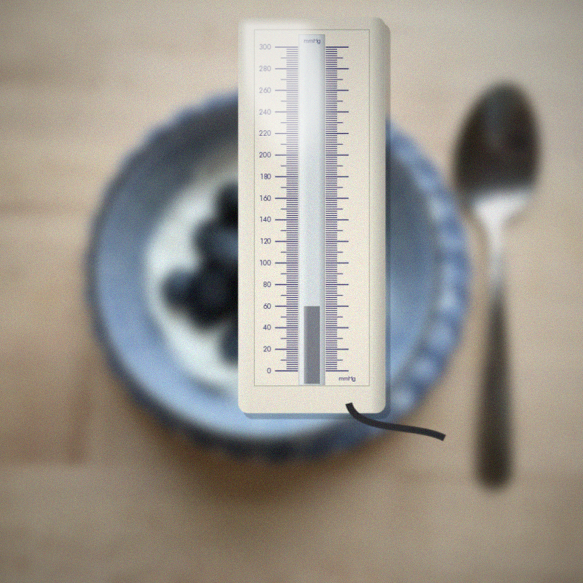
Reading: **60** mmHg
